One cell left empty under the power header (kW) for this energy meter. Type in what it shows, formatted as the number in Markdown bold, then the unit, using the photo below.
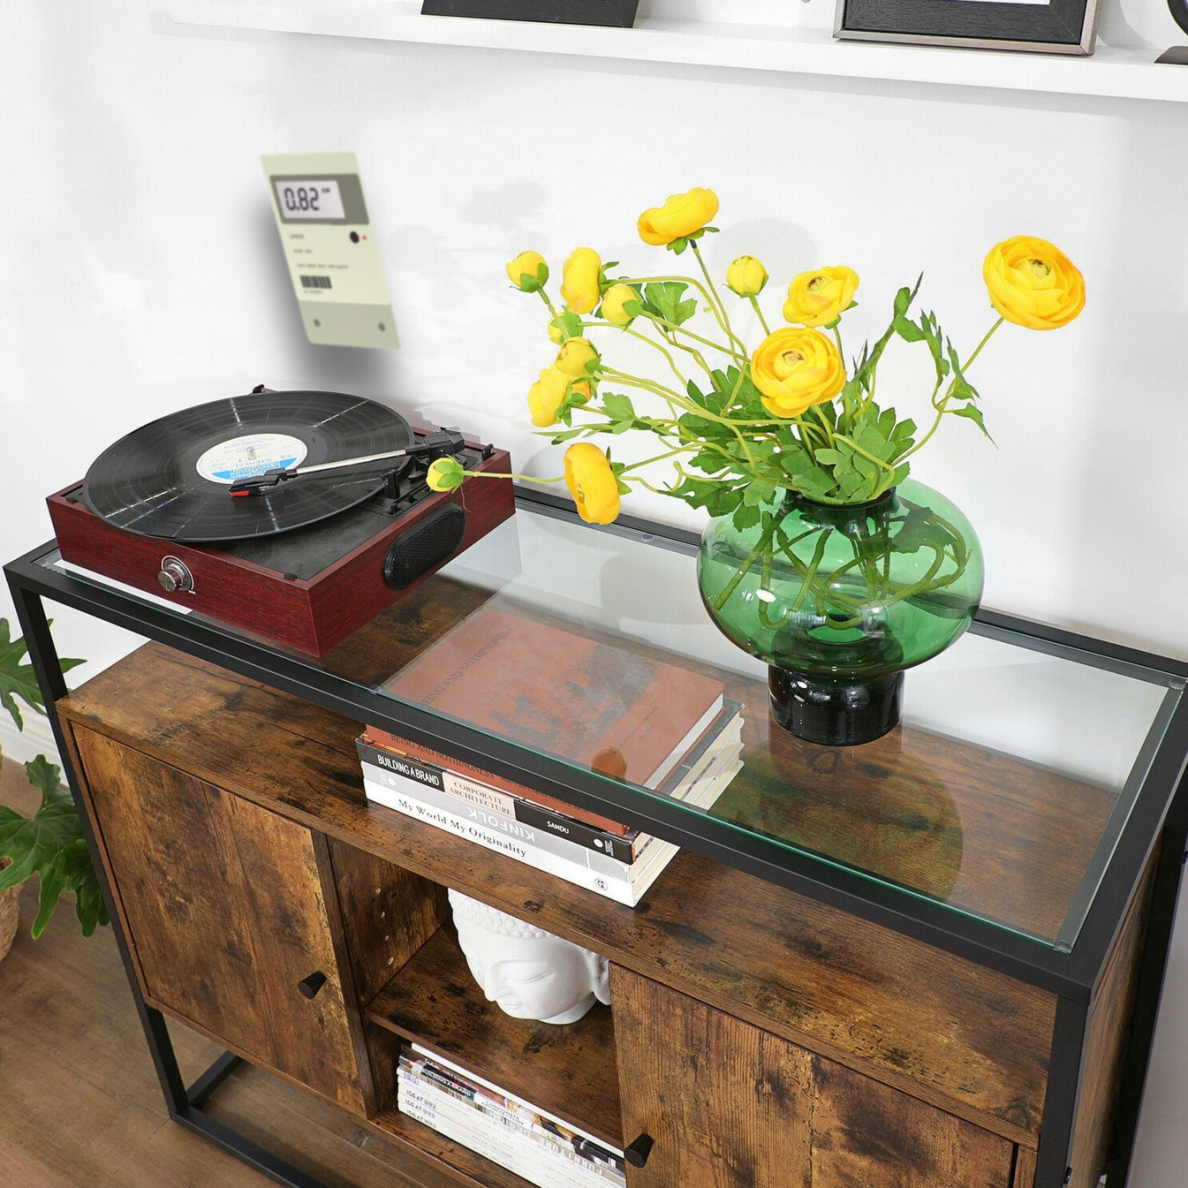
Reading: **0.82** kW
